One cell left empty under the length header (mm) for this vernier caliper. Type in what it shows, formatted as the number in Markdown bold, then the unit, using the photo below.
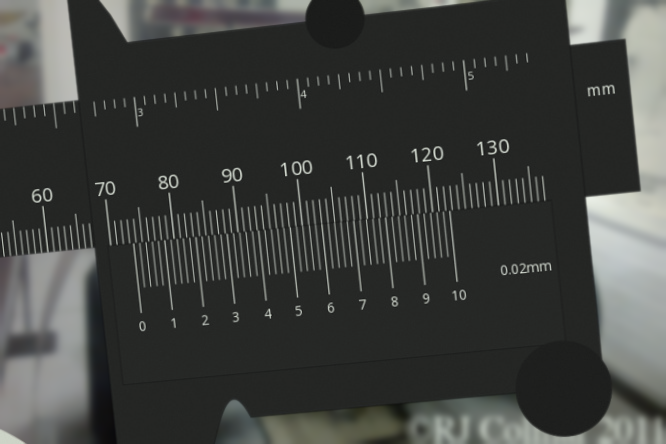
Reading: **73.6** mm
